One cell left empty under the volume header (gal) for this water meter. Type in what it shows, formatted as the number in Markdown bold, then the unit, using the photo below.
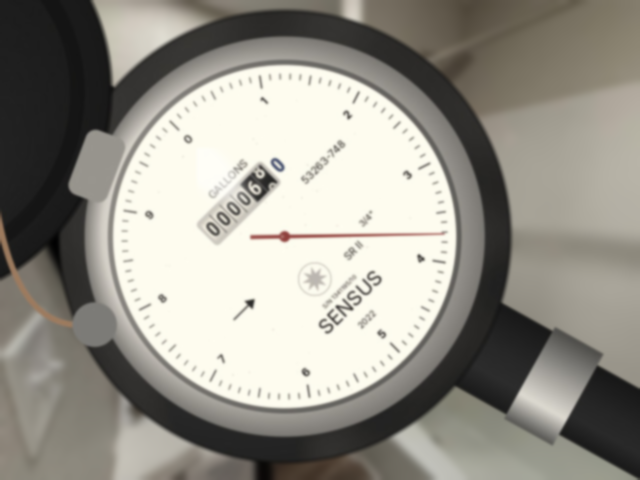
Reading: **683.7** gal
